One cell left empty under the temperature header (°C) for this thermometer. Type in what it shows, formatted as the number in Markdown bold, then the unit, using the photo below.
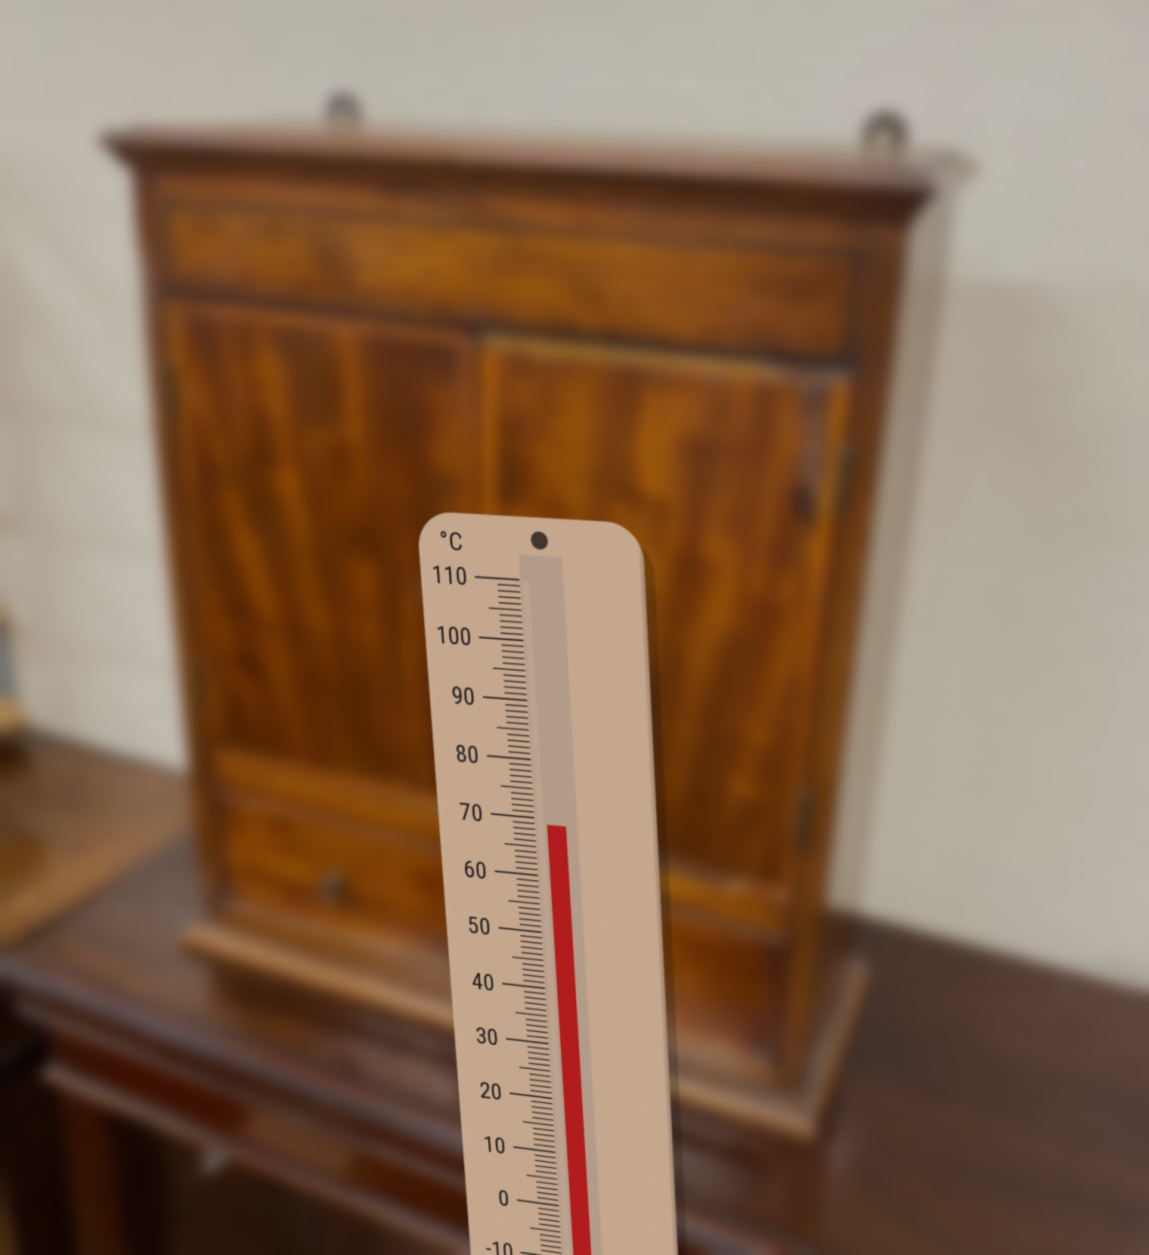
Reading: **69** °C
